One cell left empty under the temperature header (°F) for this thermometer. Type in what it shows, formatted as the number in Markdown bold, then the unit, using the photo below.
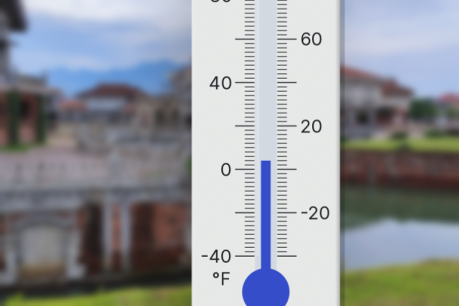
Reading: **4** °F
